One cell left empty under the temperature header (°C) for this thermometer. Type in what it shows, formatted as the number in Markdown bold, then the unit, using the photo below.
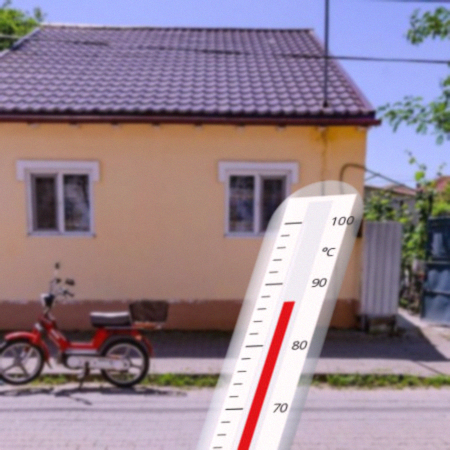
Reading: **87** °C
